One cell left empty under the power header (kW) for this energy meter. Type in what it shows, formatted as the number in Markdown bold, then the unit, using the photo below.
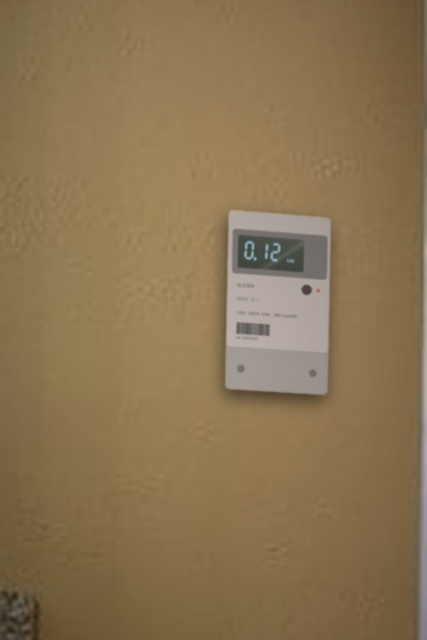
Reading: **0.12** kW
